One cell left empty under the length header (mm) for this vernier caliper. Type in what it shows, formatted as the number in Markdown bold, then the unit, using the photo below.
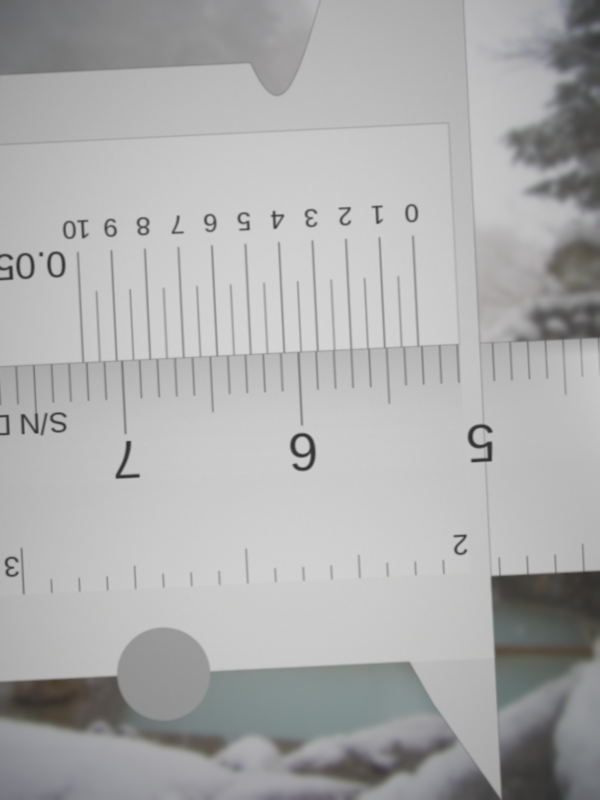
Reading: **53.2** mm
